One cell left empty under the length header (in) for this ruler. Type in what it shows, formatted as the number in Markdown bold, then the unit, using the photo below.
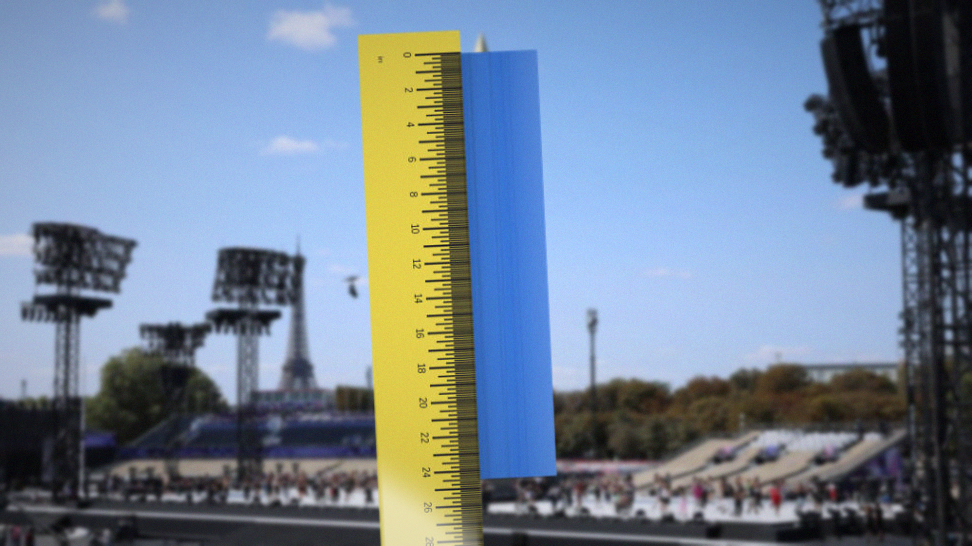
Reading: **24.5** in
